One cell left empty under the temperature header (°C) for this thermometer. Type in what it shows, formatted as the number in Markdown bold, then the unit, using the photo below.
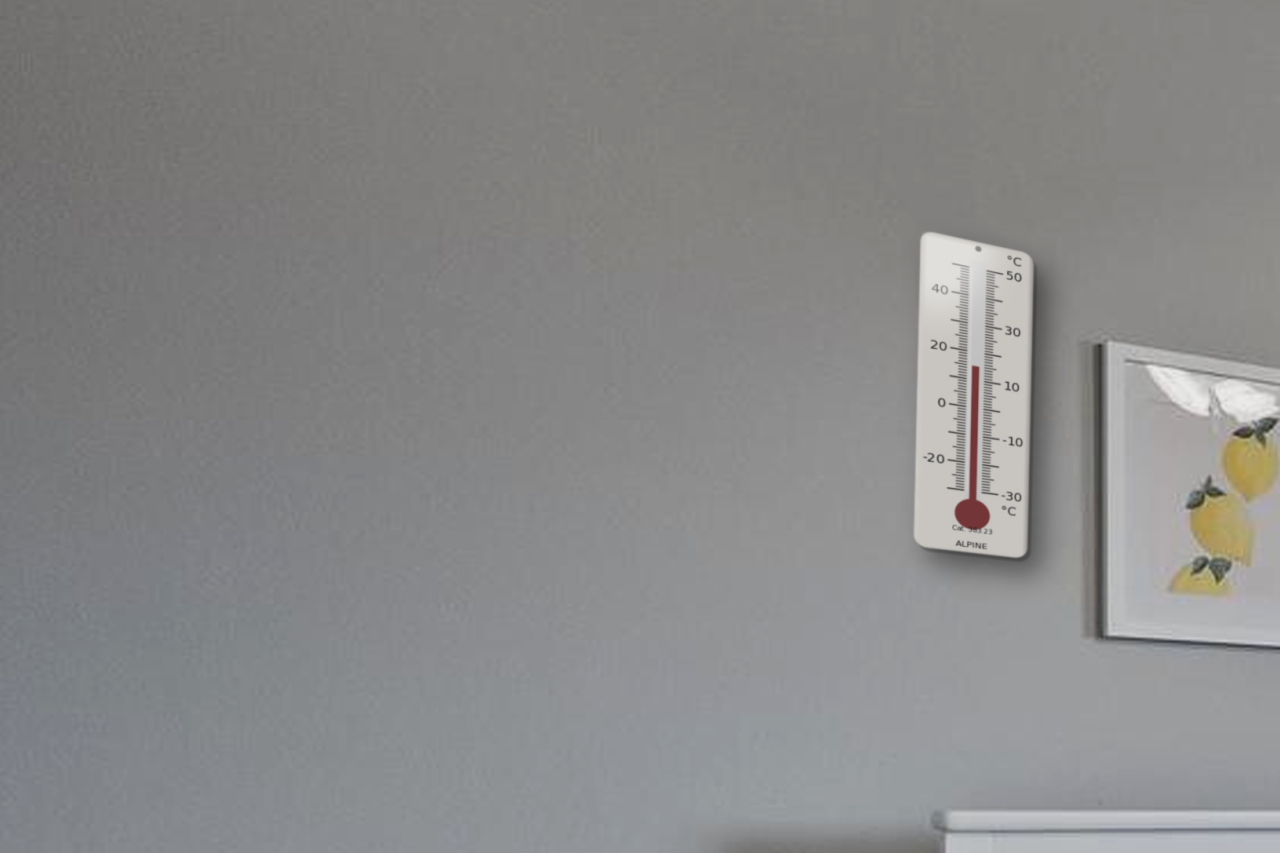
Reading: **15** °C
